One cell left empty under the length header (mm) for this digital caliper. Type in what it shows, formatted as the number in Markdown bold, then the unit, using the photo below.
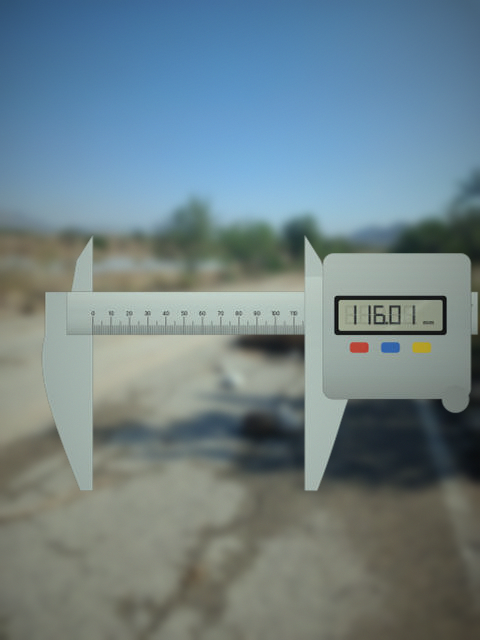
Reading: **116.01** mm
